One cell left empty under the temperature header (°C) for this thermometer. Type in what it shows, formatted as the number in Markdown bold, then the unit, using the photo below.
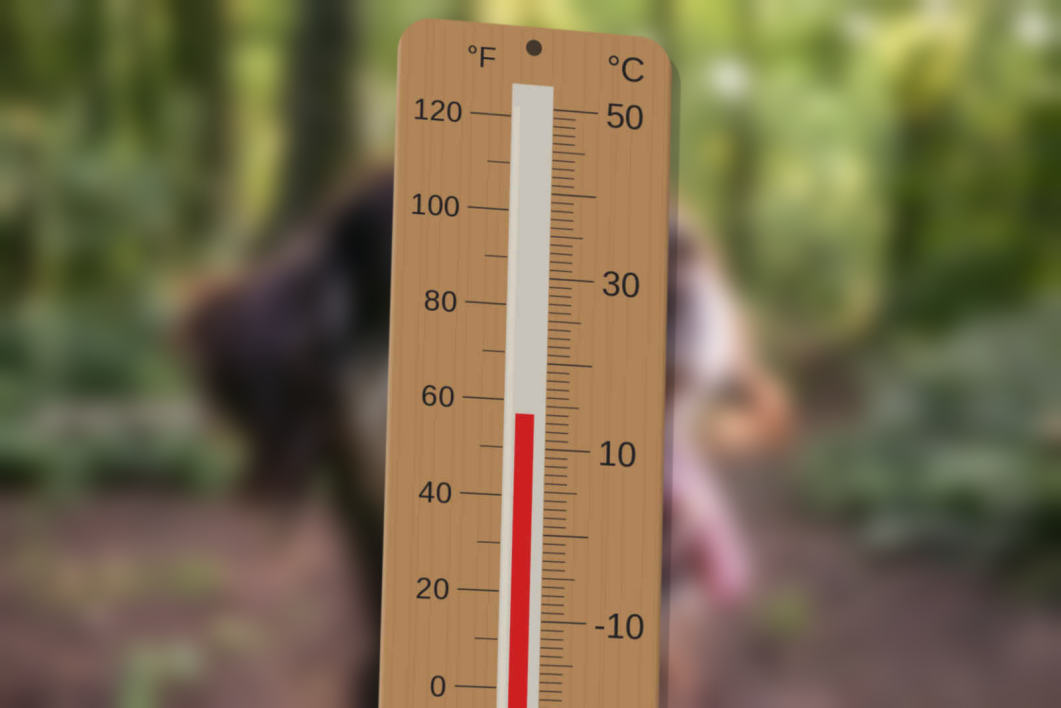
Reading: **14** °C
